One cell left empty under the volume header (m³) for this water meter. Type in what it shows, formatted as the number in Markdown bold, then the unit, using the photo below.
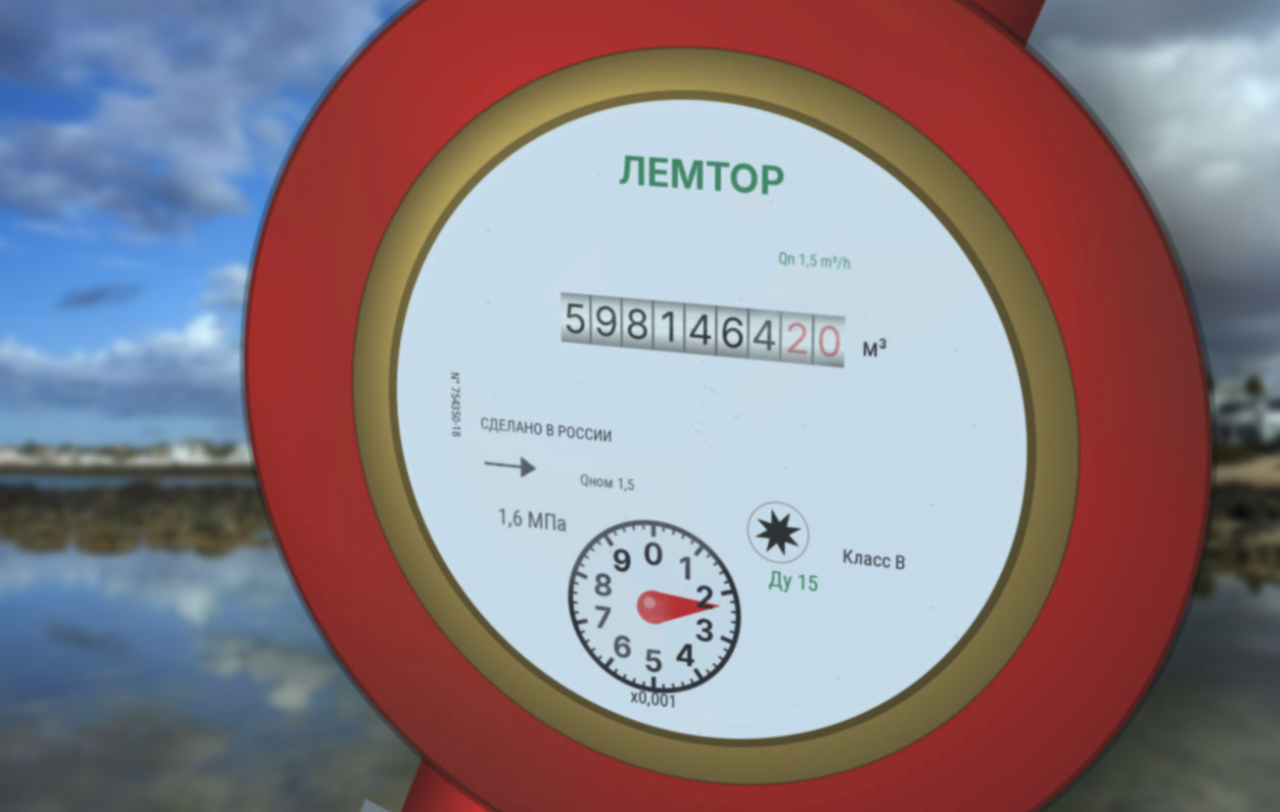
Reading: **5981464.202** m³
